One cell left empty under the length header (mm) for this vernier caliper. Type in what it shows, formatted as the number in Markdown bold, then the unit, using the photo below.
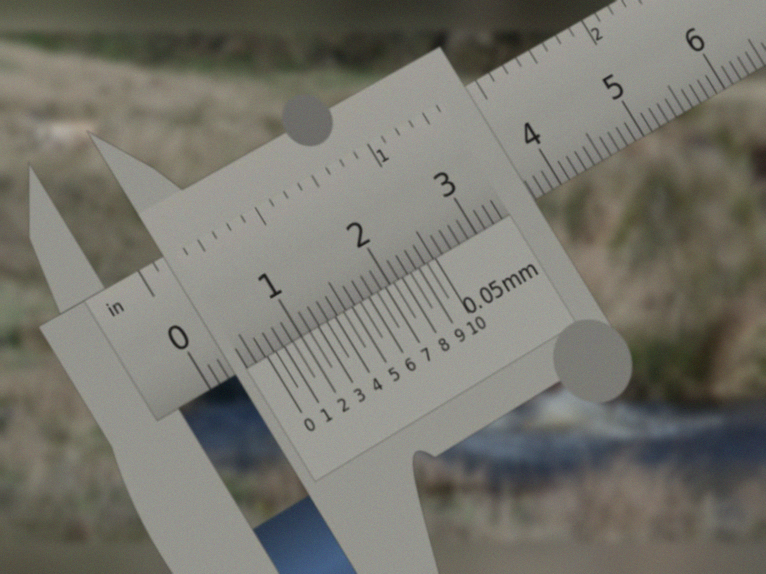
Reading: **6.2** mm
